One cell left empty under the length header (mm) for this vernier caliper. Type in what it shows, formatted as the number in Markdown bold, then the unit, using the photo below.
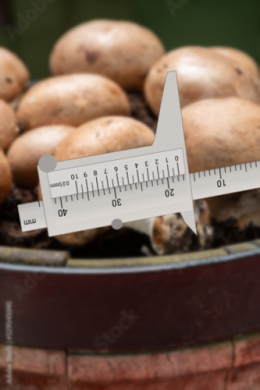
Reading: **17.8** mm
